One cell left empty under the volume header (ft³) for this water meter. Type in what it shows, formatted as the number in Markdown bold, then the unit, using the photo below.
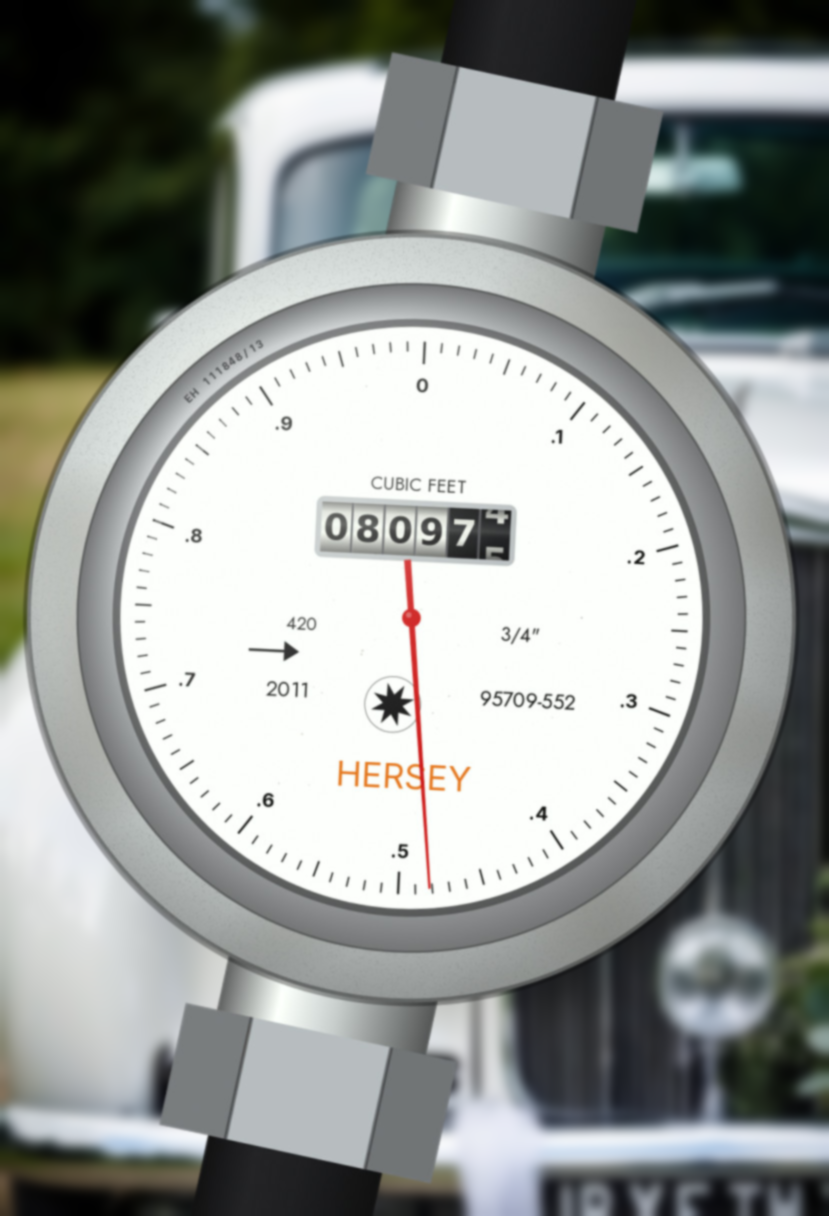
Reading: **80974.48** ft³
